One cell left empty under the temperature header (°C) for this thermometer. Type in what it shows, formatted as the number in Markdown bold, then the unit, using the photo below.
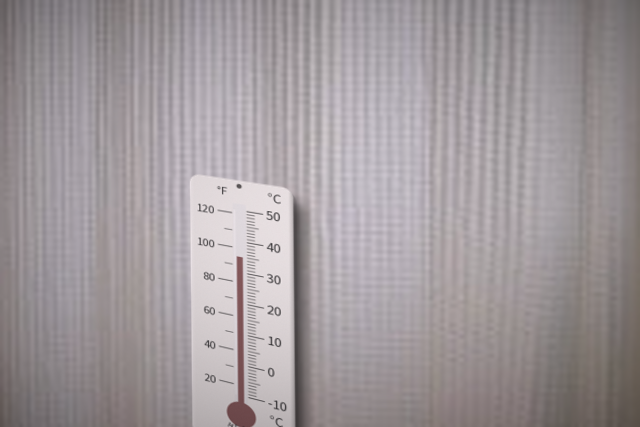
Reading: **35** °C
